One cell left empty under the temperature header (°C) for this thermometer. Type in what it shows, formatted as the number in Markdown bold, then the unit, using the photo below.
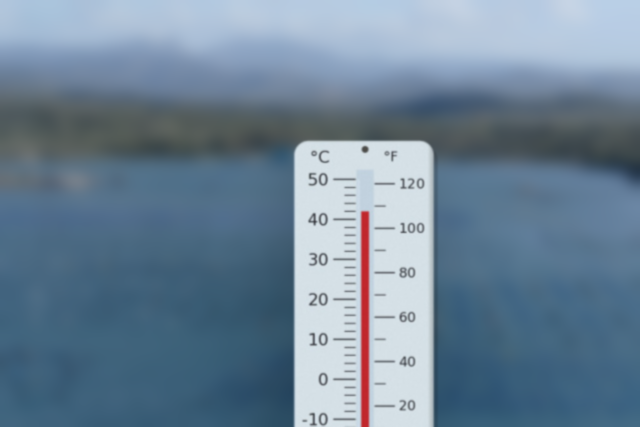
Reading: **42** °C
